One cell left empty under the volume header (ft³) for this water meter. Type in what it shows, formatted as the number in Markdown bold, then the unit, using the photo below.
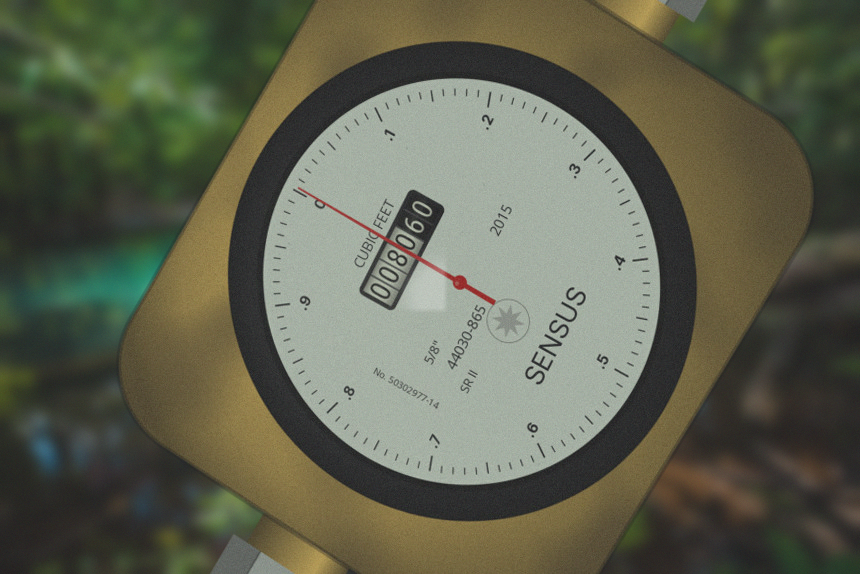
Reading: **8060.00** ft³
